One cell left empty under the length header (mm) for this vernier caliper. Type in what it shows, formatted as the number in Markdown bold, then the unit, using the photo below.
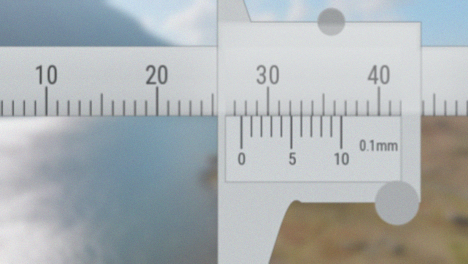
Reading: **27.6** mm
